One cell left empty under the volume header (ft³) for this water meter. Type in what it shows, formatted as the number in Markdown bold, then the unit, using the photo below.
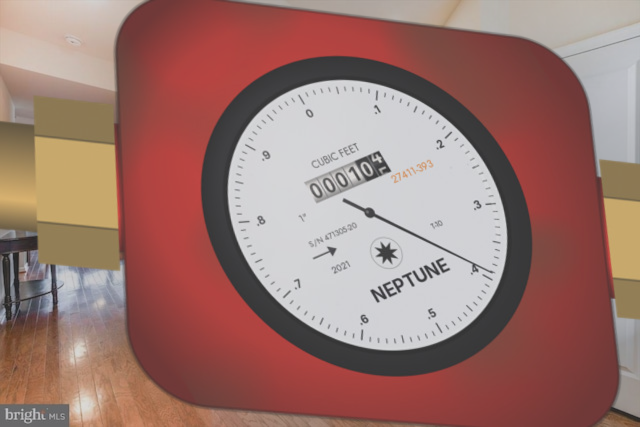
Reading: **104.39** ft³
